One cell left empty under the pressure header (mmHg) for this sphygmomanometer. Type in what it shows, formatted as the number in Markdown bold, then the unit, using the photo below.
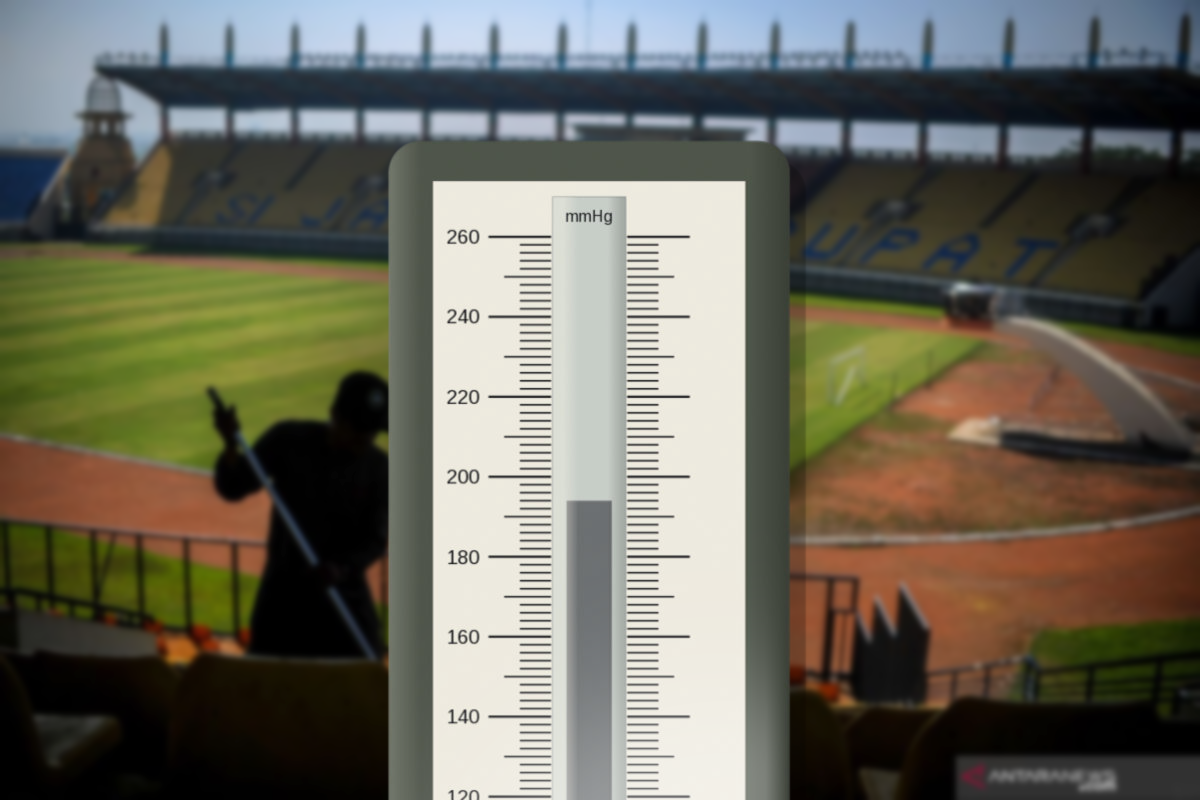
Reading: **194** mmHg
